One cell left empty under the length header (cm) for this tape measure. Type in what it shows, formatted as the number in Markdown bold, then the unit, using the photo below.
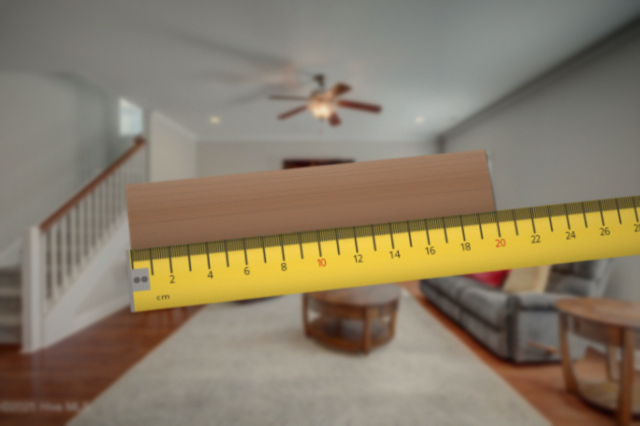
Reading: **20** cm
